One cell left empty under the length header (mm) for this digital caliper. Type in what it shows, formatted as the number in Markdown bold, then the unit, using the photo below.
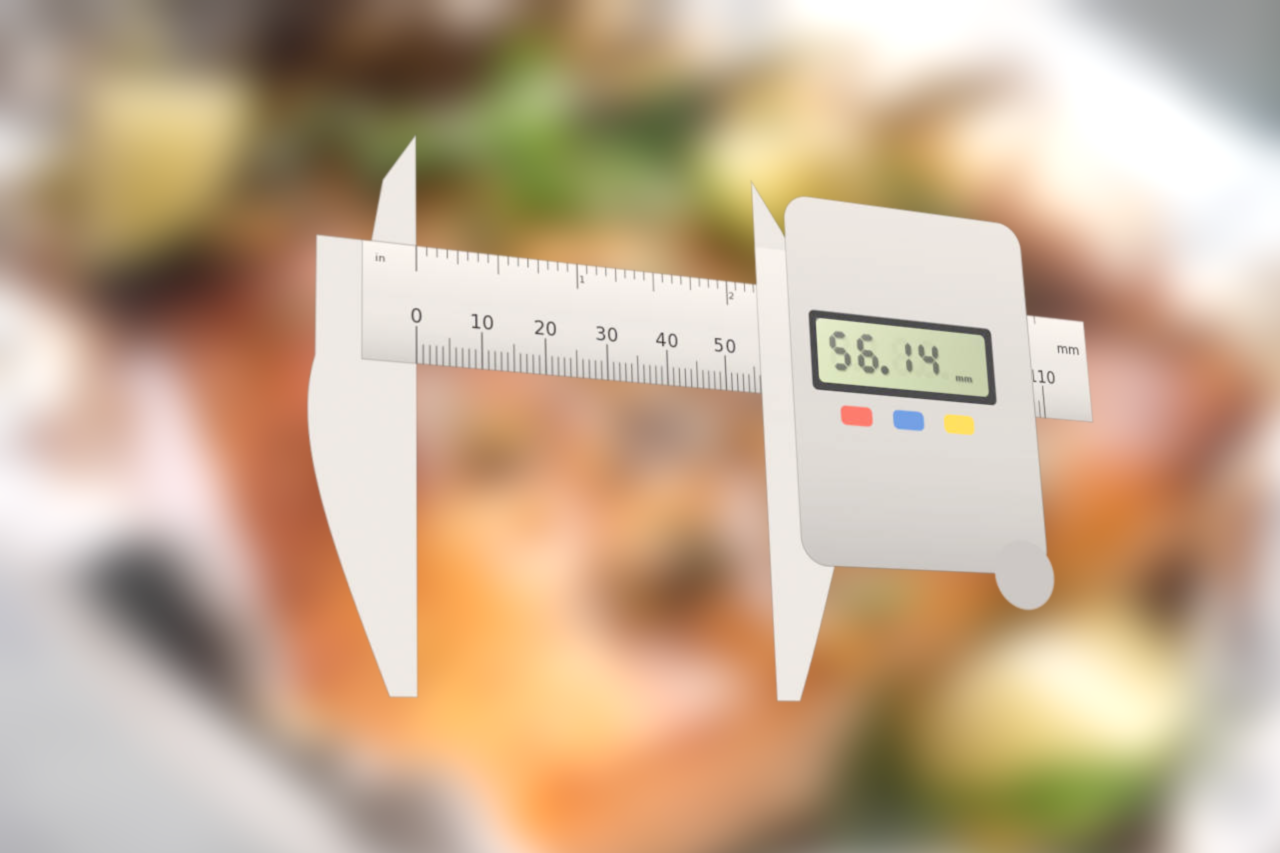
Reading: **56.14** mm
